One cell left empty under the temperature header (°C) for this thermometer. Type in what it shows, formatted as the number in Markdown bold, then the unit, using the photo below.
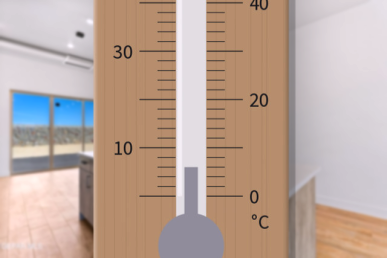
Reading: **6** °C
